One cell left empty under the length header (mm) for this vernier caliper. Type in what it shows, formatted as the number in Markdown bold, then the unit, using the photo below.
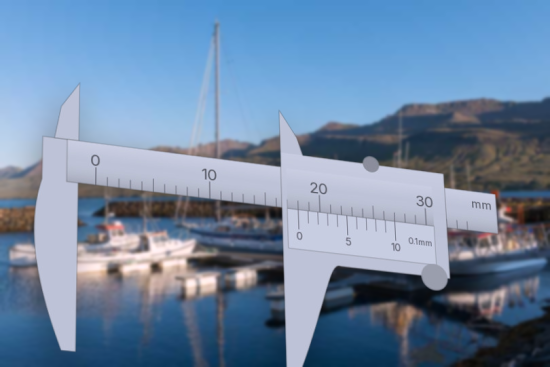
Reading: **18.0** mm
